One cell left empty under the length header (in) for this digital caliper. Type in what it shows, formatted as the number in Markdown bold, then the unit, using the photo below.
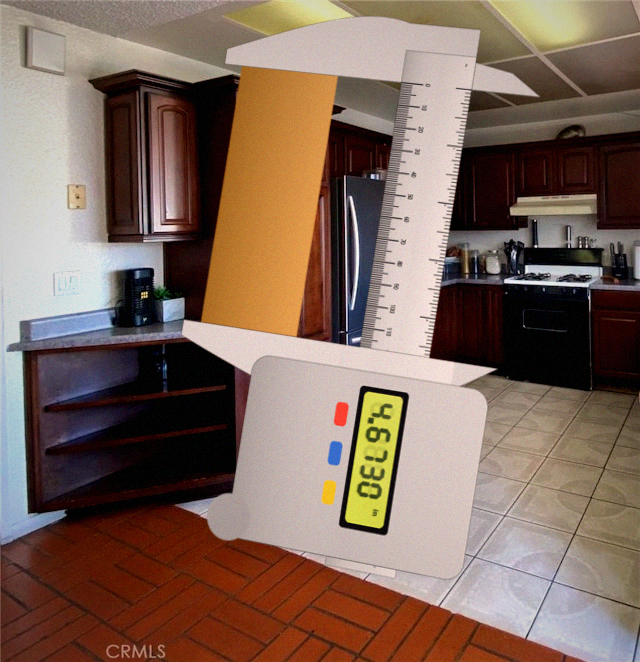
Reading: **4.6730** in
